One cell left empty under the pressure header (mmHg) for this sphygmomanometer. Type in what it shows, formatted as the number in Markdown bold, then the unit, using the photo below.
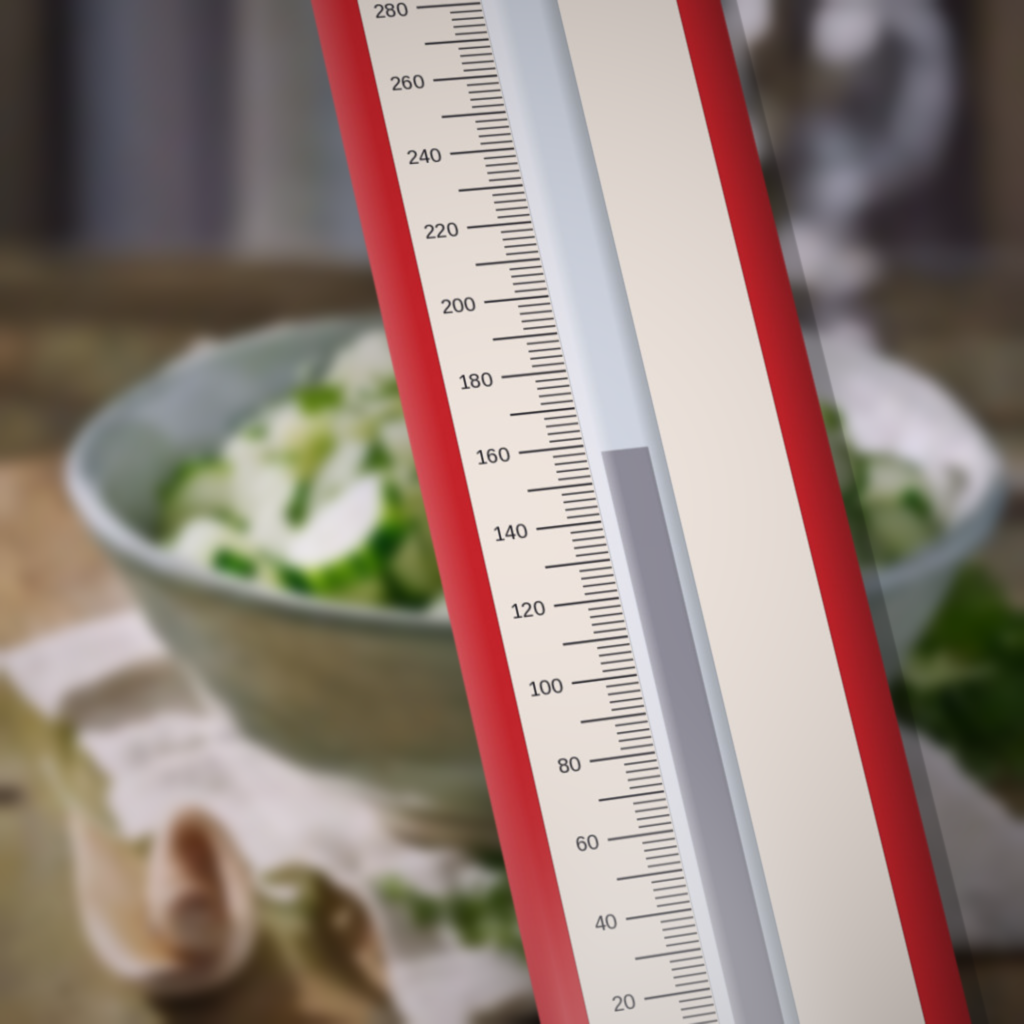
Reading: **158** mmHg
